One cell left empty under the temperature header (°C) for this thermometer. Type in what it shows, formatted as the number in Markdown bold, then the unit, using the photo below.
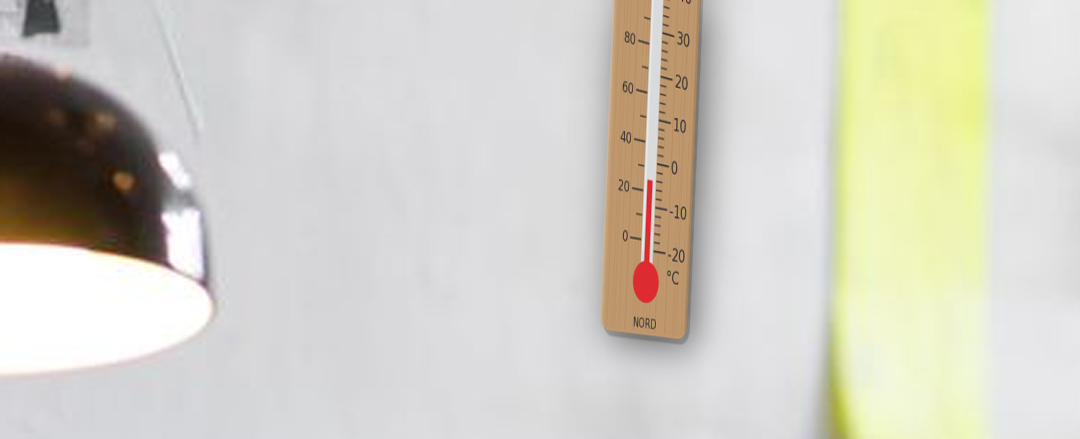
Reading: **-4** °C
